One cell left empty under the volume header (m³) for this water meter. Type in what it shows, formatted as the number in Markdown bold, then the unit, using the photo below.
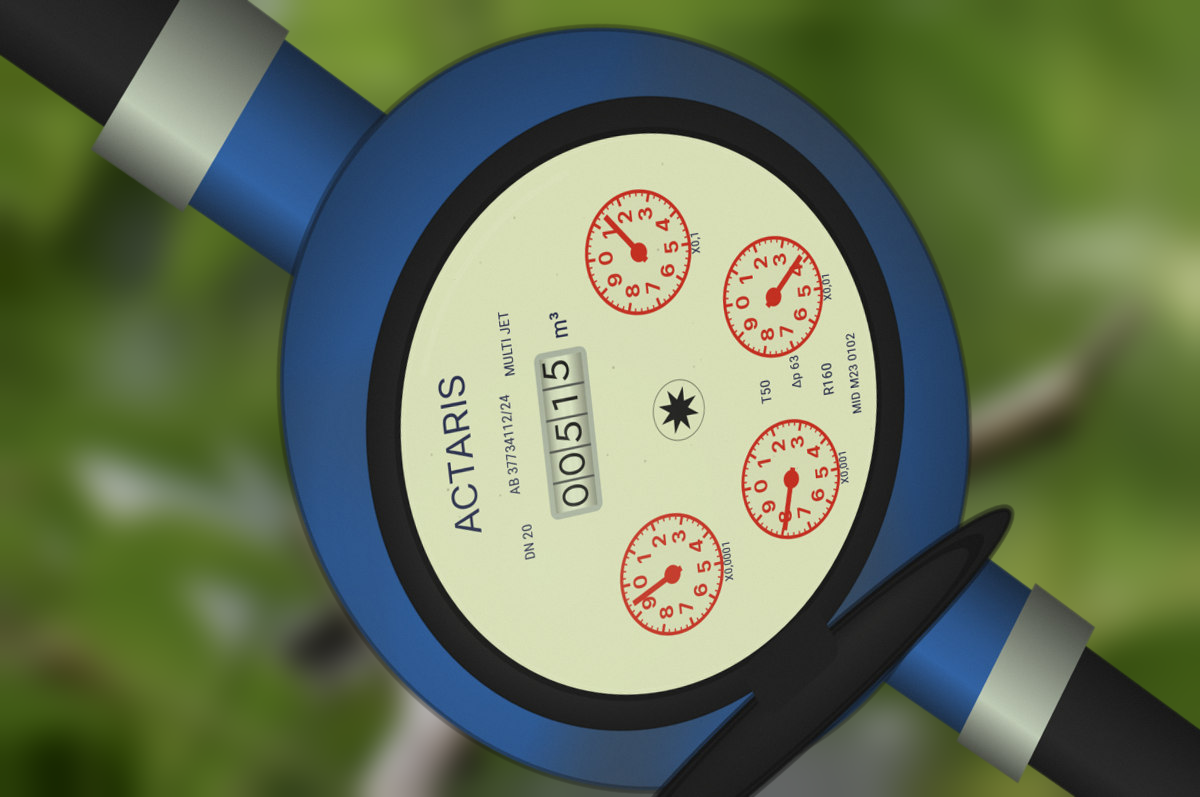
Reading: **515.1379** m³
